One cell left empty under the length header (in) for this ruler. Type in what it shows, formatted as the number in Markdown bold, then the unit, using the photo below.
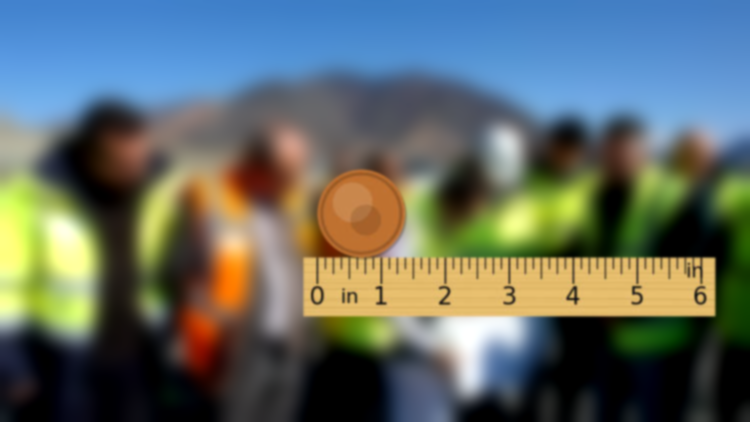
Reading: **1.375** in
